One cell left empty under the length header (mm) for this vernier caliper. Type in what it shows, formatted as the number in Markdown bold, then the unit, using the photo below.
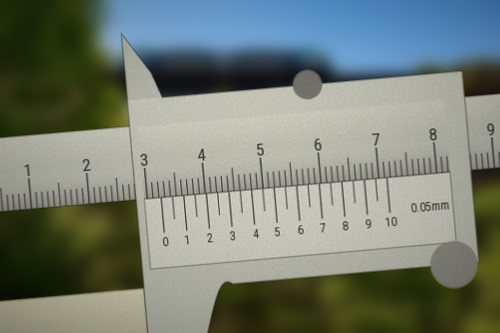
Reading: **32.4** mm
